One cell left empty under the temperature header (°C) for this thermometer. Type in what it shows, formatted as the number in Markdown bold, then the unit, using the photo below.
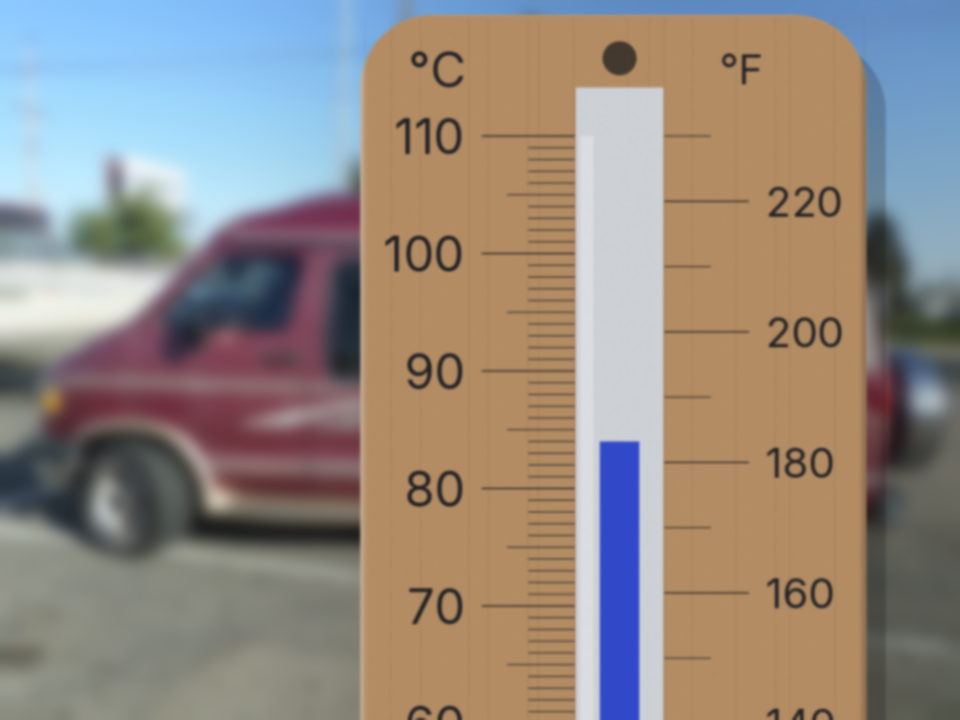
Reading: **84** °C
